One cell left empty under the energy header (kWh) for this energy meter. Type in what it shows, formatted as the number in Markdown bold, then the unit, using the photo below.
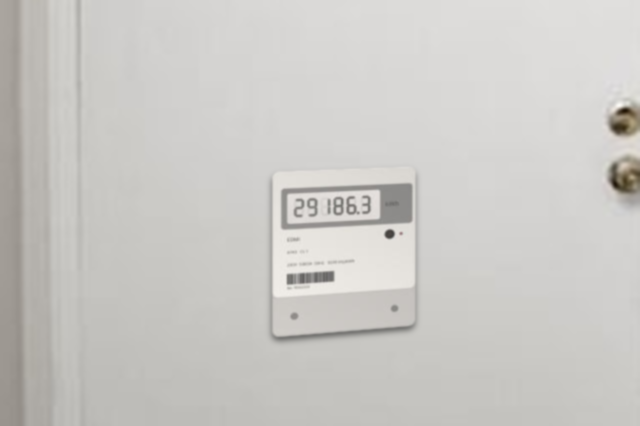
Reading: **29186.3** kWh
